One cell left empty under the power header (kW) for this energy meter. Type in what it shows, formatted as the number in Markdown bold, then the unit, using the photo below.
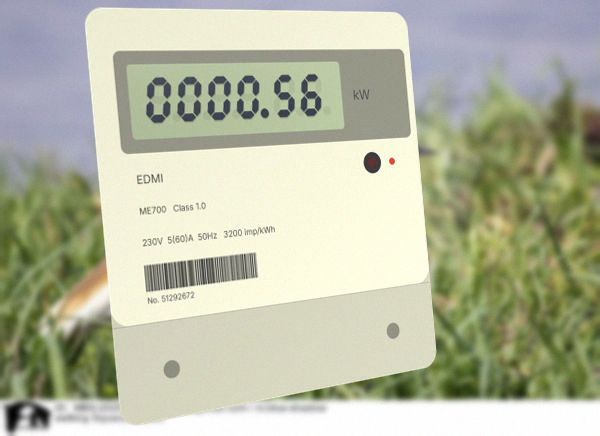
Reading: **0.56** kW
